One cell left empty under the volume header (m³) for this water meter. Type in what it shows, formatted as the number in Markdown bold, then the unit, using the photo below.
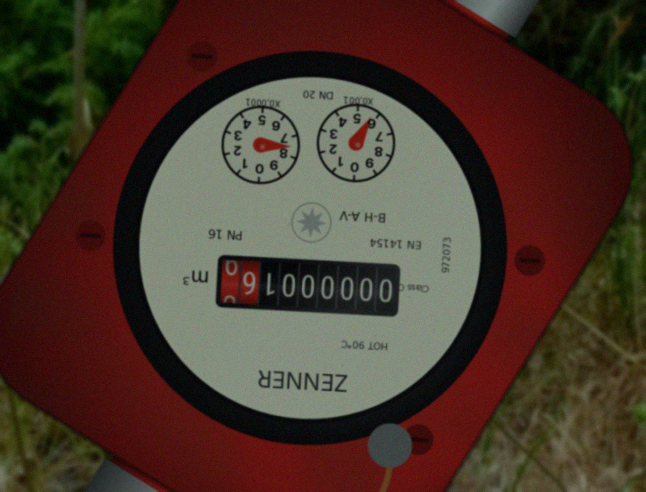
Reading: **1.6857** m³
